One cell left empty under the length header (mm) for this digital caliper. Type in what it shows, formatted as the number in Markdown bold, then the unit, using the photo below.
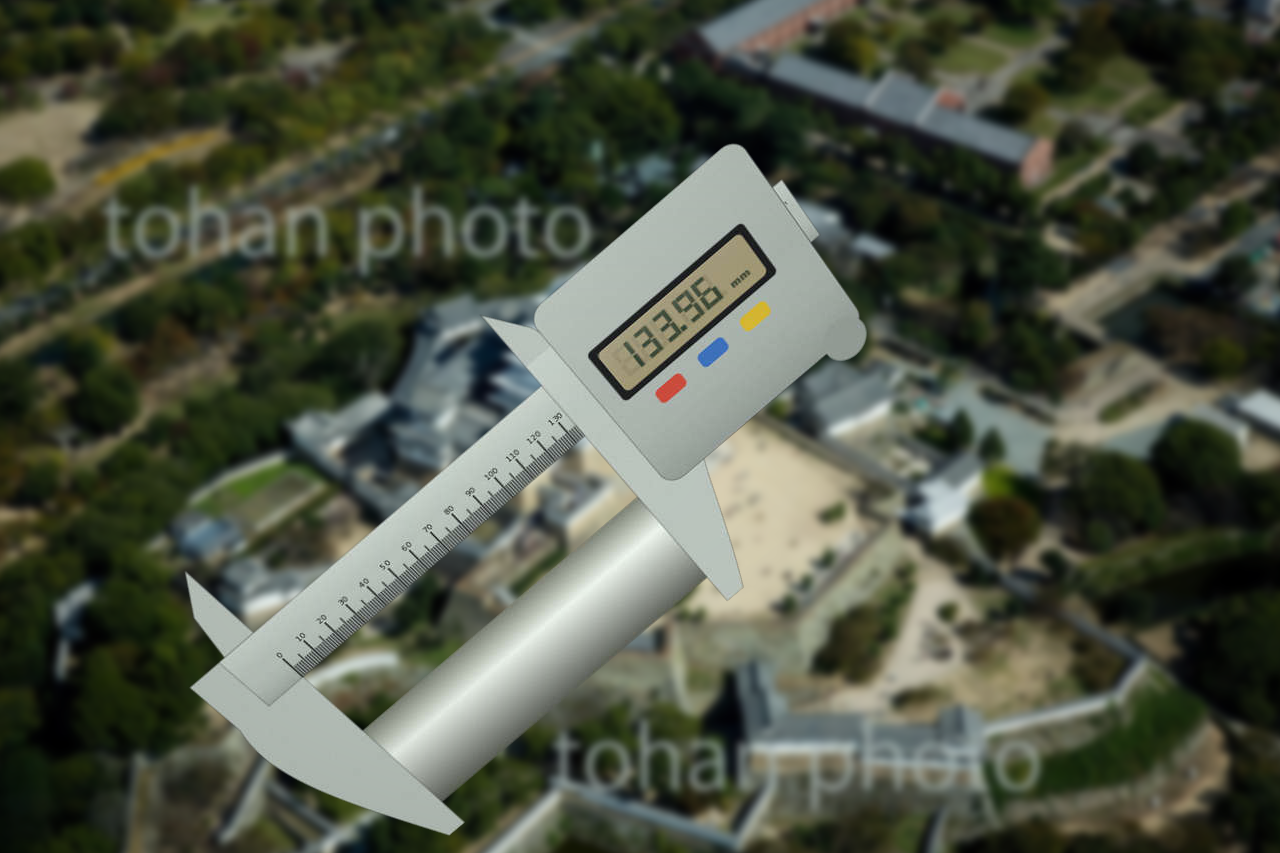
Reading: **133.96** mm
